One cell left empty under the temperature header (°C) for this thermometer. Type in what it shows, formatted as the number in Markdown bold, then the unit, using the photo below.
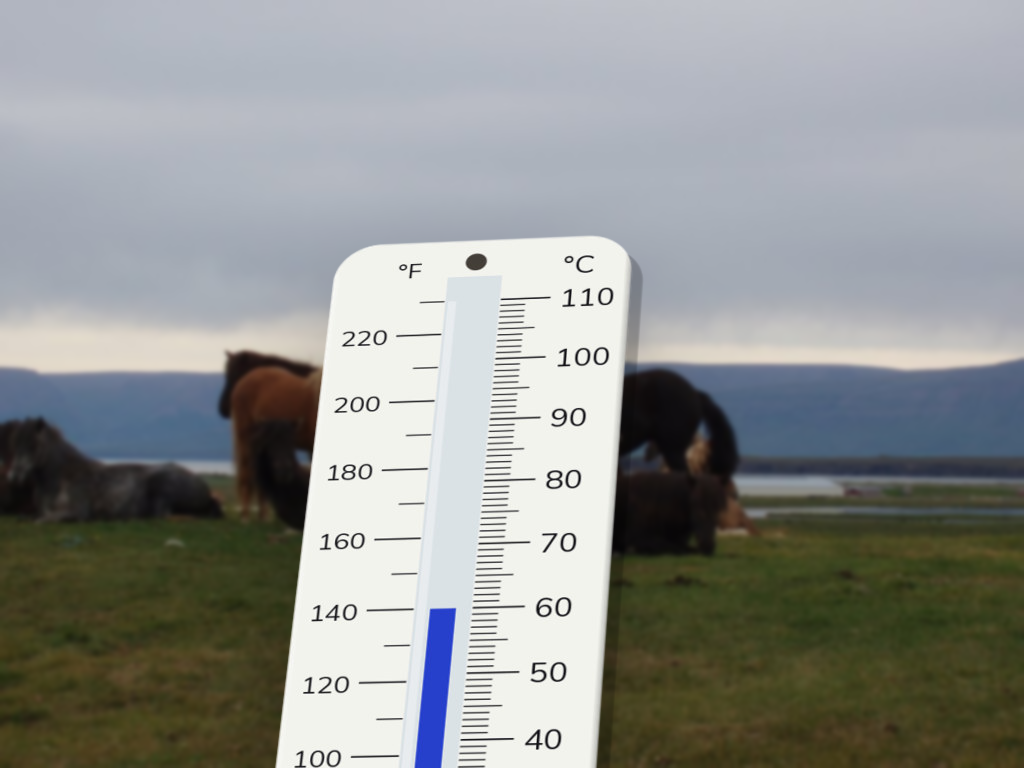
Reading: **60** °C
